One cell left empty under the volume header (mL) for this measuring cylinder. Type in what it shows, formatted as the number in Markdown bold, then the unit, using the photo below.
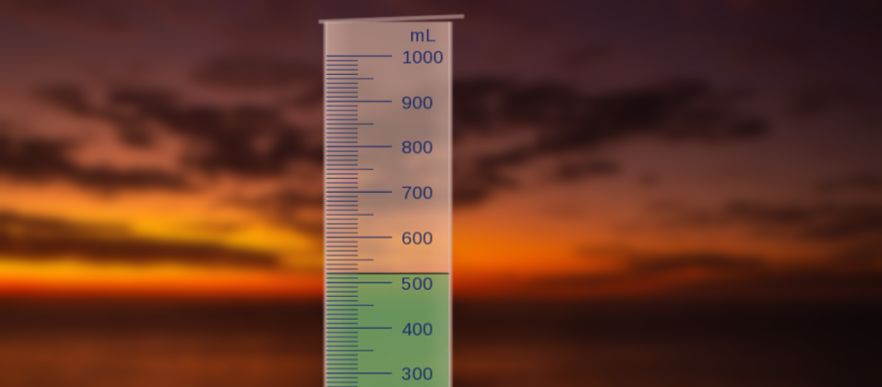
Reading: **520** mL
